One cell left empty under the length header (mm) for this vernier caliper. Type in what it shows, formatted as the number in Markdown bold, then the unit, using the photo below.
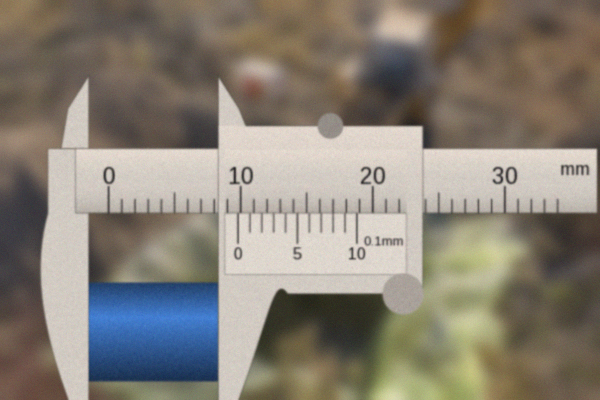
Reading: **9.8** mm
